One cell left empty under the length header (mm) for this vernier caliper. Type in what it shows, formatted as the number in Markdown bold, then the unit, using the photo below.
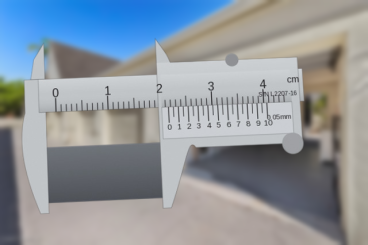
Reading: **21.6** mm
